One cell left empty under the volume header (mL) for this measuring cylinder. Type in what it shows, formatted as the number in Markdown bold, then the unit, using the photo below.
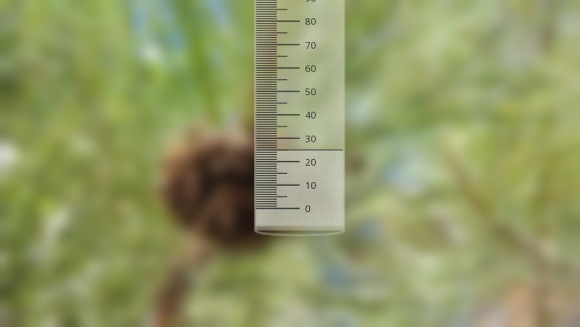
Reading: **25** mL
